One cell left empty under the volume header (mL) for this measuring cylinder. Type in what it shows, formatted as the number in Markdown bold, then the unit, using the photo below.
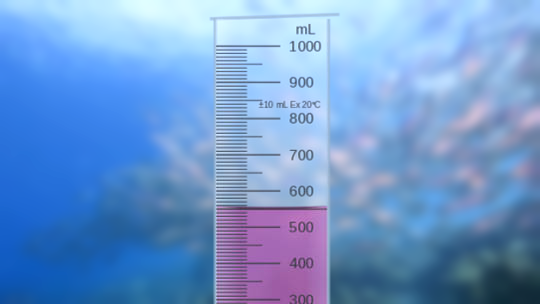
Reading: **550** mL
